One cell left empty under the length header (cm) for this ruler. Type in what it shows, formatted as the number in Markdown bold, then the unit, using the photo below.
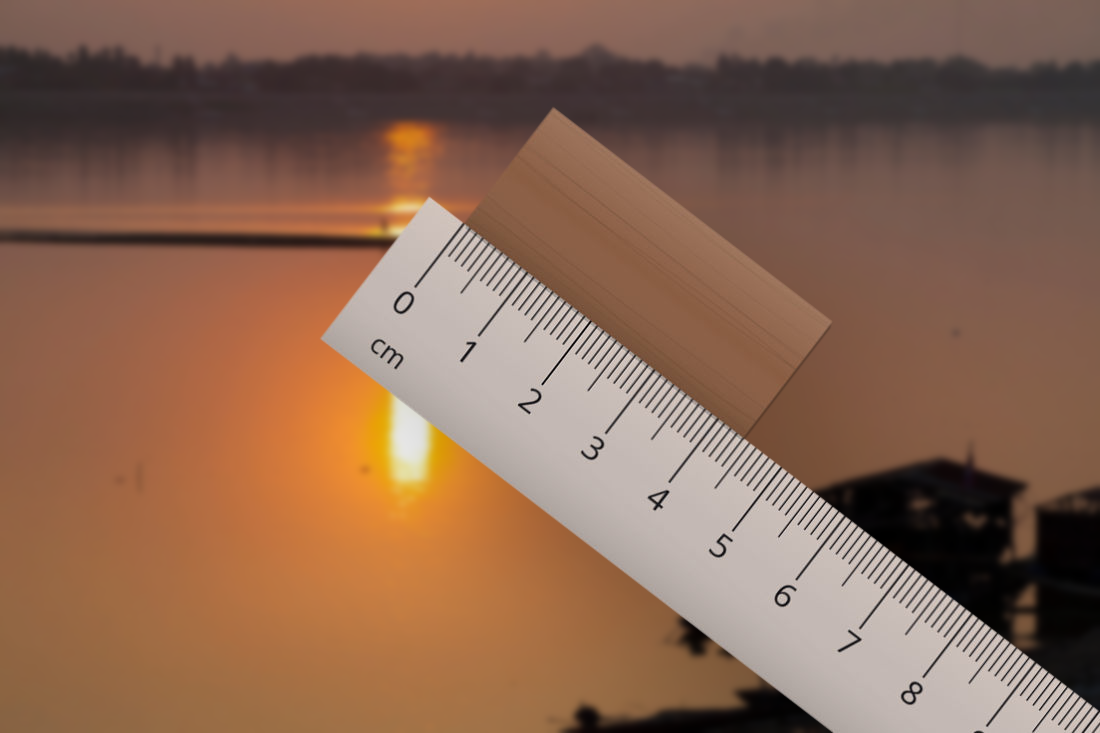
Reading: **4.4** cm
